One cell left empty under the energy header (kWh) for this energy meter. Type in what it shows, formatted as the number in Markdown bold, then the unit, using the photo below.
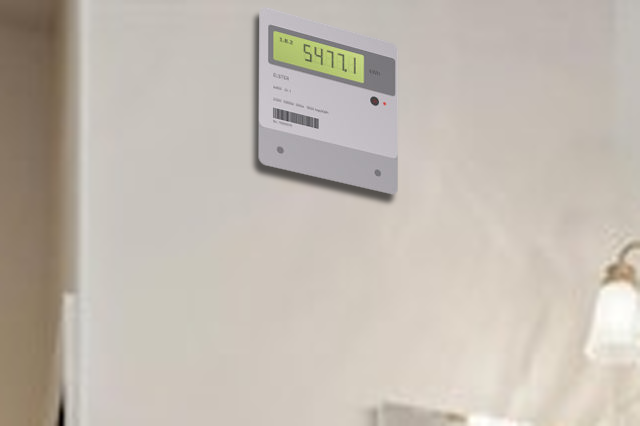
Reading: **5477.1** kWh
